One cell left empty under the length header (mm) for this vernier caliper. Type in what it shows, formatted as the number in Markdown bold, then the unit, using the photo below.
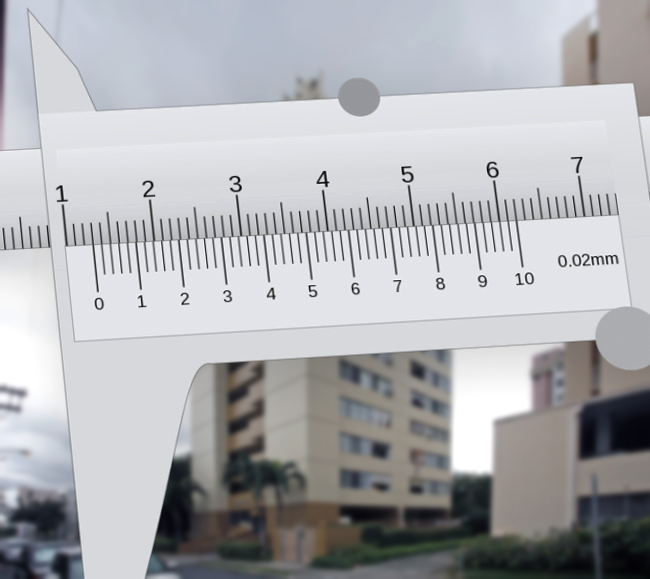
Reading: **13.0** mm
